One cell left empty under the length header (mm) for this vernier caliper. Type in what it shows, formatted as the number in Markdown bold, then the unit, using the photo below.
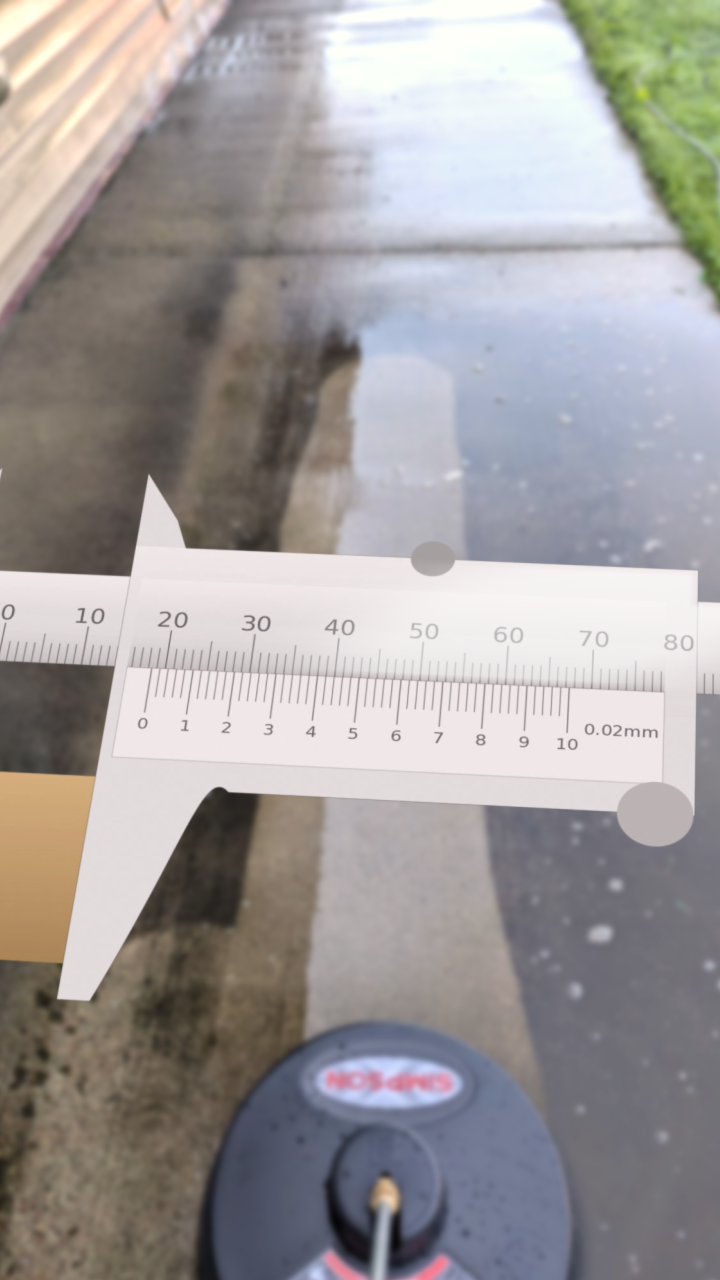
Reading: **18.4** mm
